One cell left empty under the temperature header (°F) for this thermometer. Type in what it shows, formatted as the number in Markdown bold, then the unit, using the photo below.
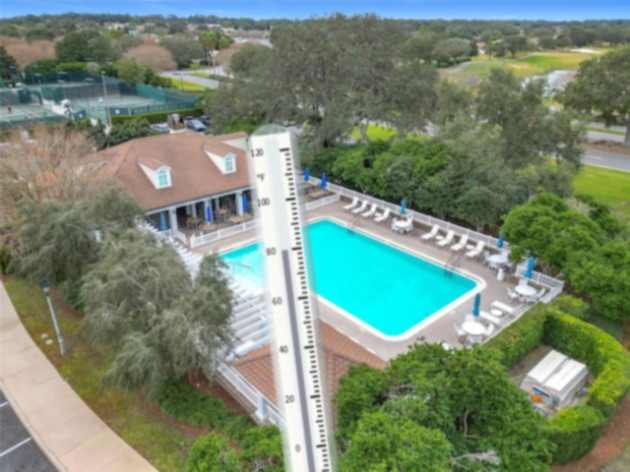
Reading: **80** °F
